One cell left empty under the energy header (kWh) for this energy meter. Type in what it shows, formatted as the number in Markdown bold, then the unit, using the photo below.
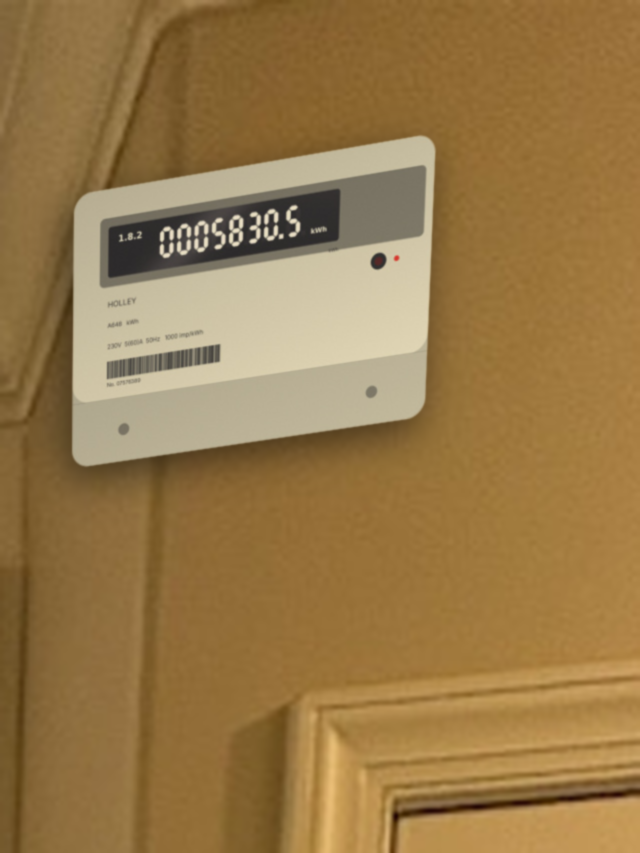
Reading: **5830.5** kWh
